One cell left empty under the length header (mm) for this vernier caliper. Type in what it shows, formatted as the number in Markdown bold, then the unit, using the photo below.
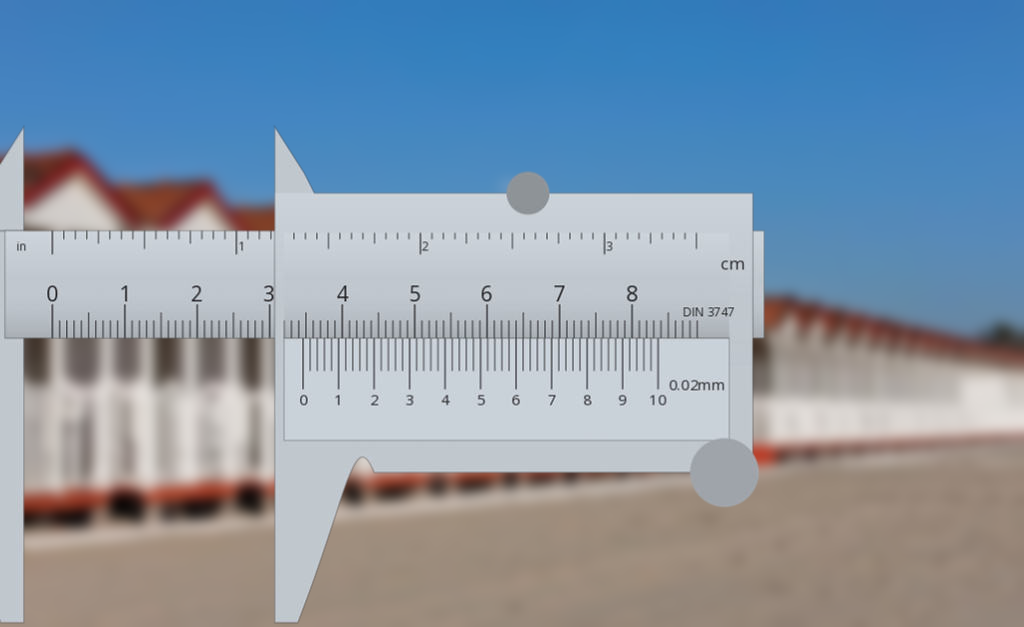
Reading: **34.6** mm
